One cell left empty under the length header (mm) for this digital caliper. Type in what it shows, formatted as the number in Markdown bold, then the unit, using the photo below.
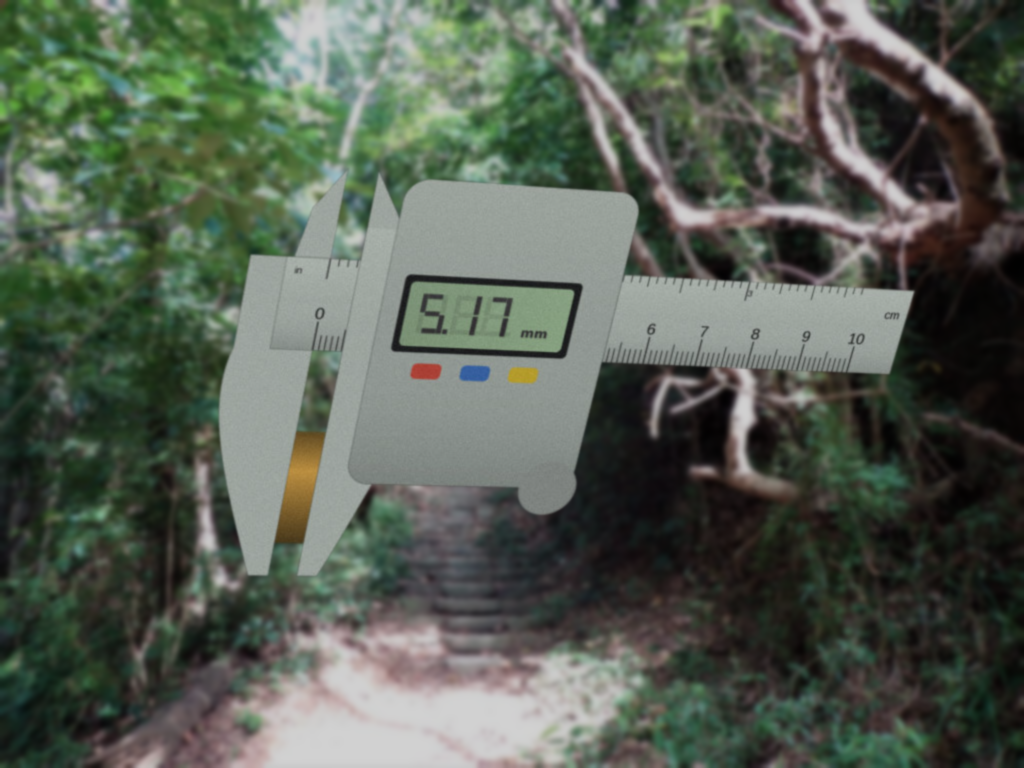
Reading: **5.17** mm
